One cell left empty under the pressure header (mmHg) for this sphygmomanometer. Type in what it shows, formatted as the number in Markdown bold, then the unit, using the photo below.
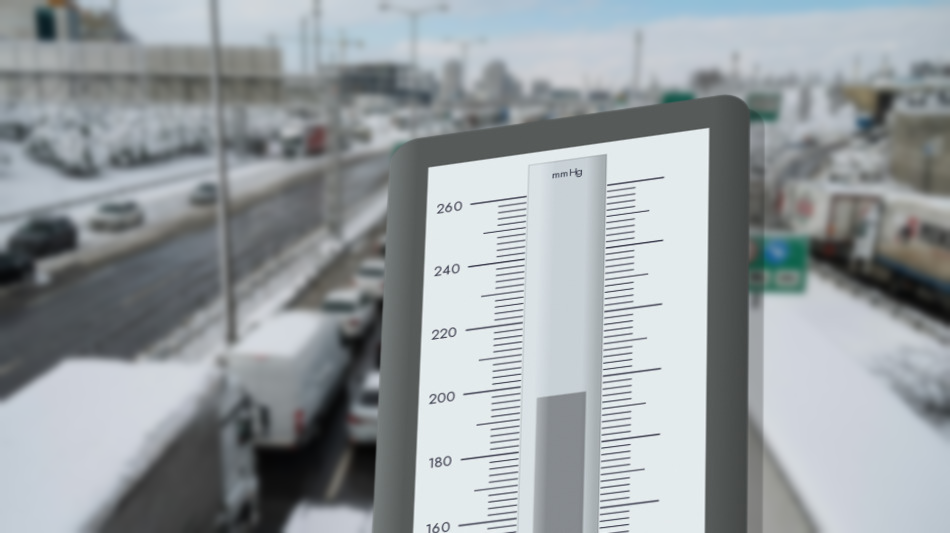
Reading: **196** mmHg
